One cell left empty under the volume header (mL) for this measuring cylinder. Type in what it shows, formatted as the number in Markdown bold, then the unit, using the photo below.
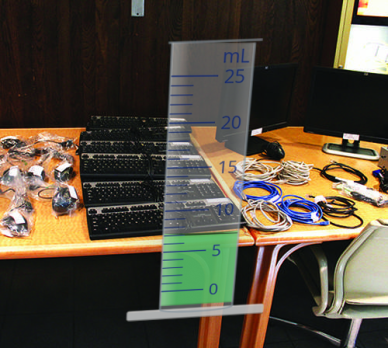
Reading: **7** mL
